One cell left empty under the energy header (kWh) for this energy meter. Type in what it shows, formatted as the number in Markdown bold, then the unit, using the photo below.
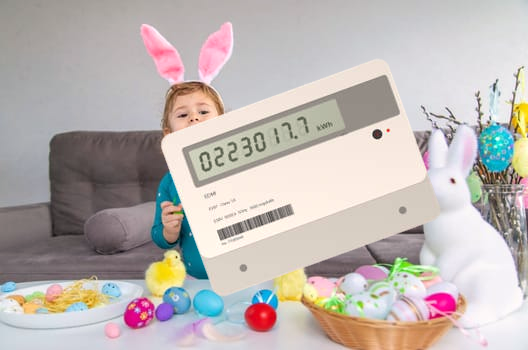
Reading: **223017.7** kWh
